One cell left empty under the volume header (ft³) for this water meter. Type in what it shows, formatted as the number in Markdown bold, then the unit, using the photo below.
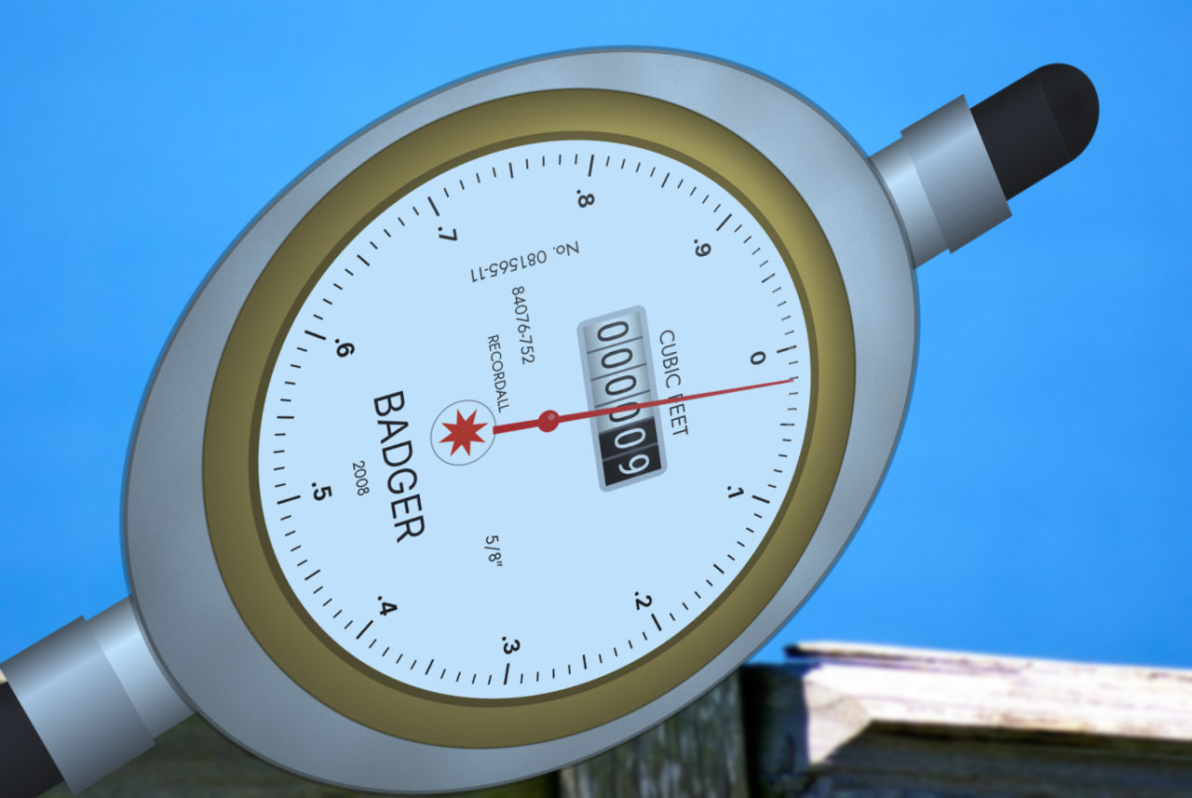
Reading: **9.02** ft³
